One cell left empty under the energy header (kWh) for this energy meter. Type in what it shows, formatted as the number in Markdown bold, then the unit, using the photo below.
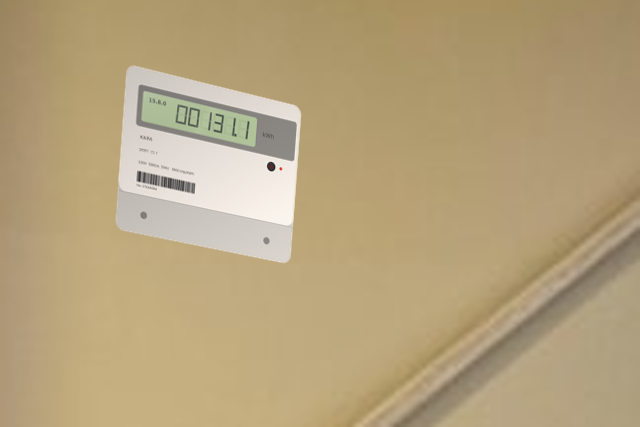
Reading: **131.1** kWh
